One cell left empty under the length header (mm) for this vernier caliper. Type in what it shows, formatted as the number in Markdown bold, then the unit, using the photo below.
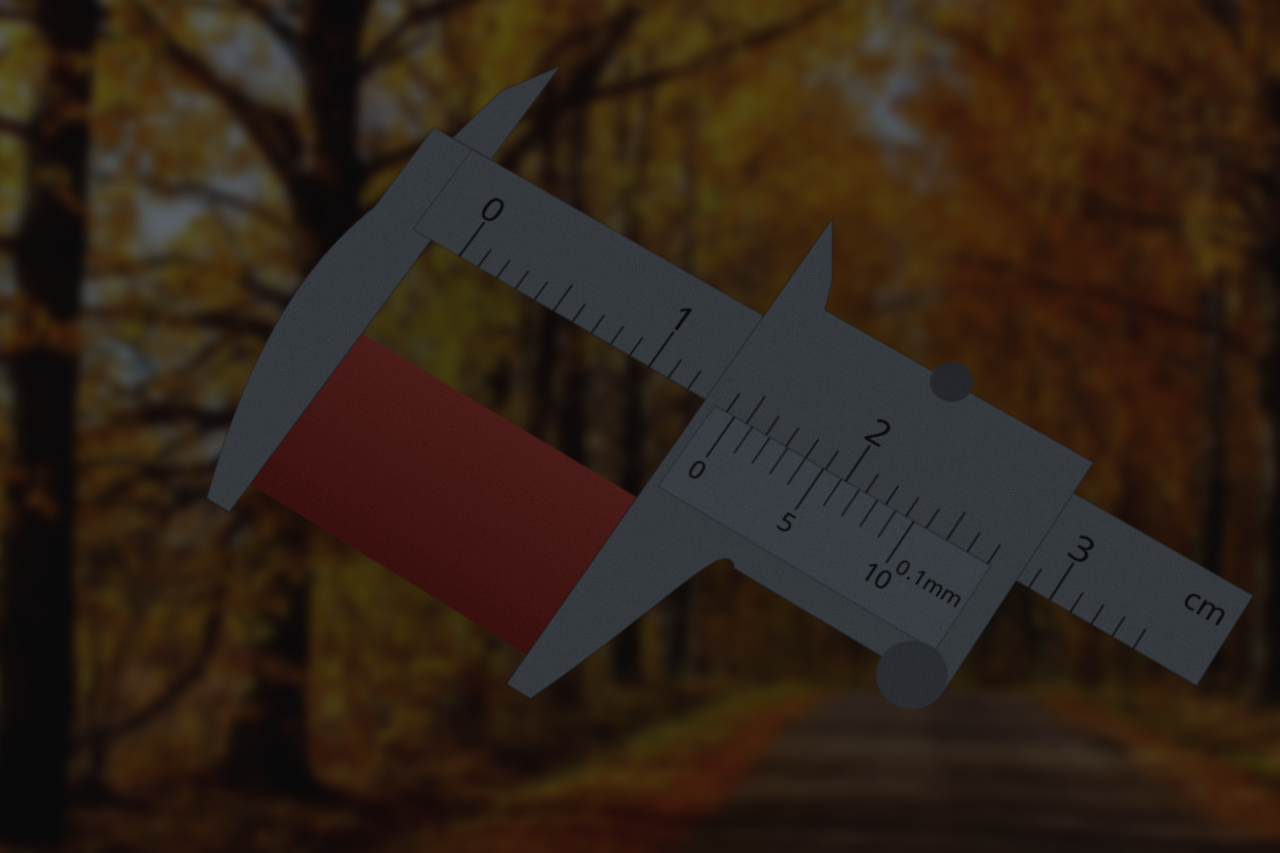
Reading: **14.4** mm
